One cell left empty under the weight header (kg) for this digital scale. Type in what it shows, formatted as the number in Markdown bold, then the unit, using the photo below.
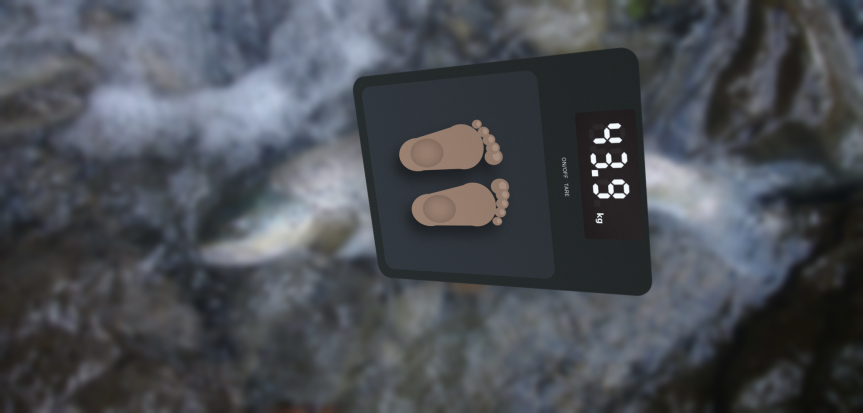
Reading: **43.9** kg
